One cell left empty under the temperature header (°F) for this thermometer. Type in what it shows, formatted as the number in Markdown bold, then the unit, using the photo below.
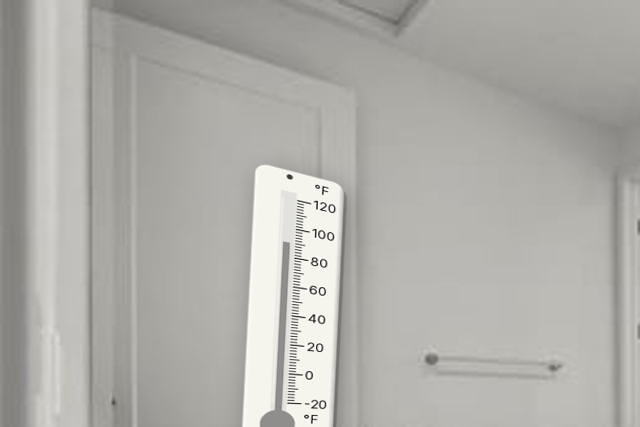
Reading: **90** °F
